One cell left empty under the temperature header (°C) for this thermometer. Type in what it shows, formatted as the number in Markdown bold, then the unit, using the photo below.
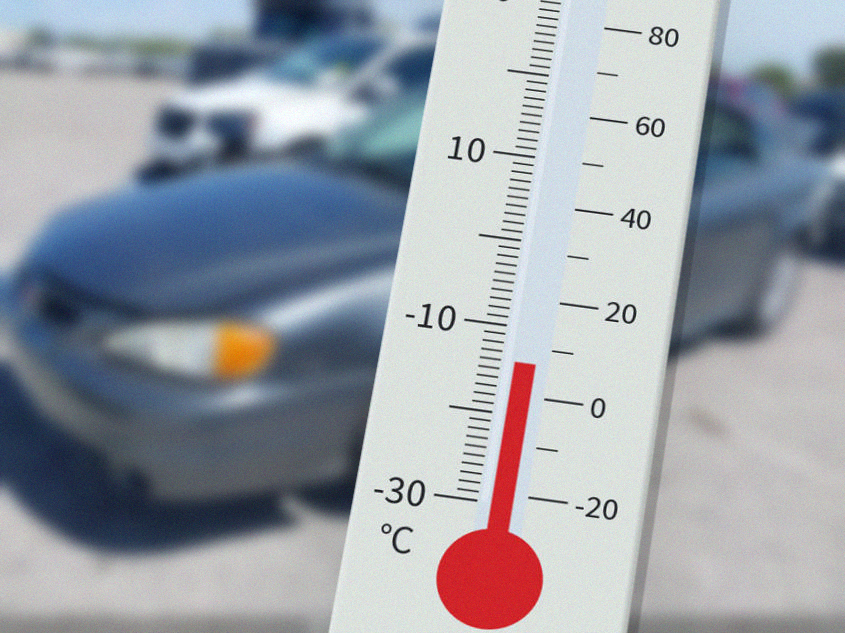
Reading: **-14** °C
